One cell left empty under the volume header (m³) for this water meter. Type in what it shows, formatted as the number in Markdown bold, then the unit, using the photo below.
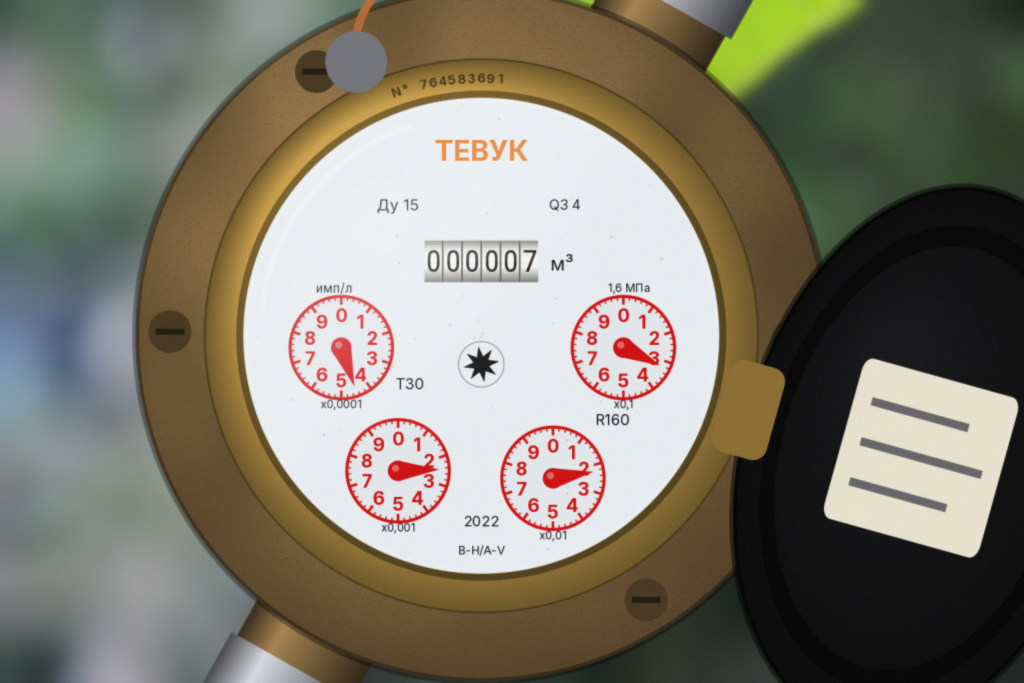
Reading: **7.3224** m³
